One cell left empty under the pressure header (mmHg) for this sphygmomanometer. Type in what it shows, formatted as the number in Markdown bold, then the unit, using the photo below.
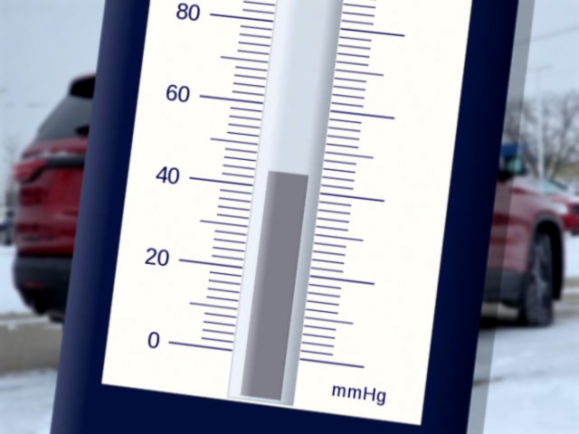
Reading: **44** mmHg
